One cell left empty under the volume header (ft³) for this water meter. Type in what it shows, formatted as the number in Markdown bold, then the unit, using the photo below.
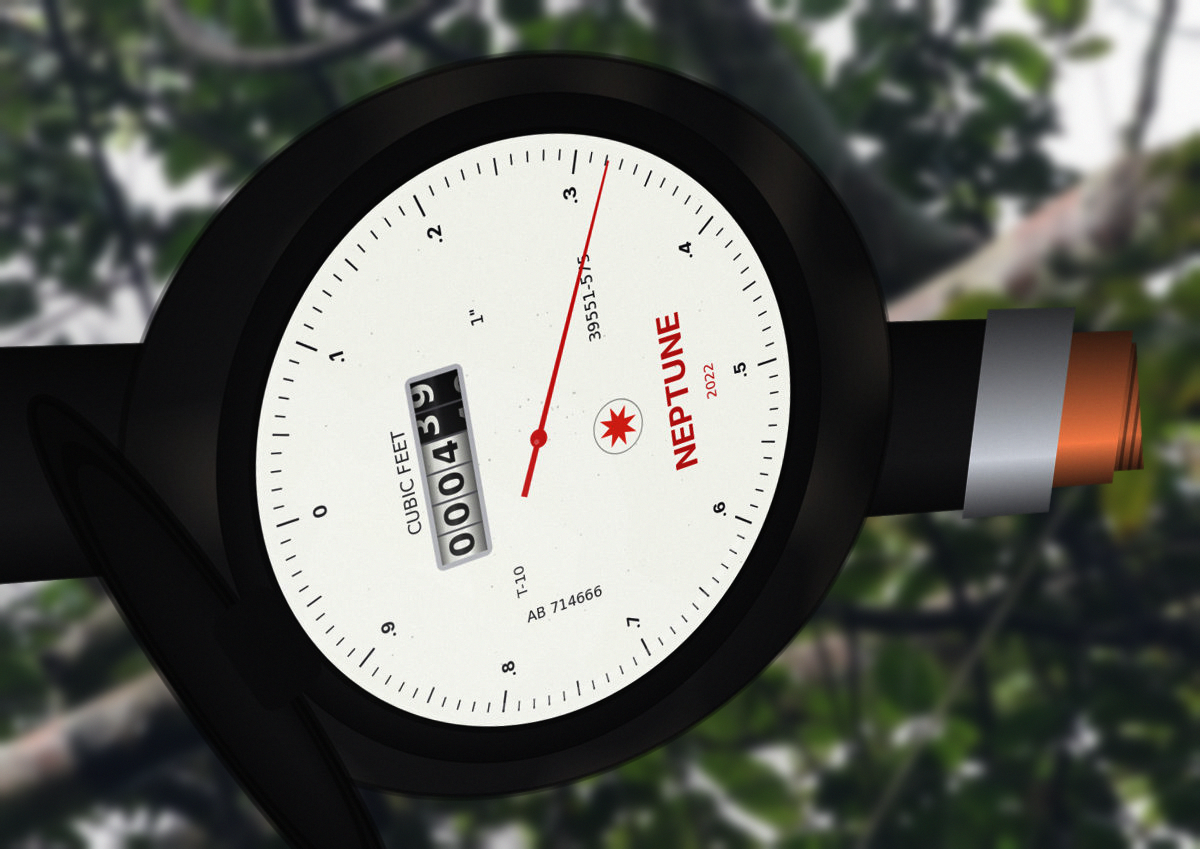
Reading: **439.32** ft³
